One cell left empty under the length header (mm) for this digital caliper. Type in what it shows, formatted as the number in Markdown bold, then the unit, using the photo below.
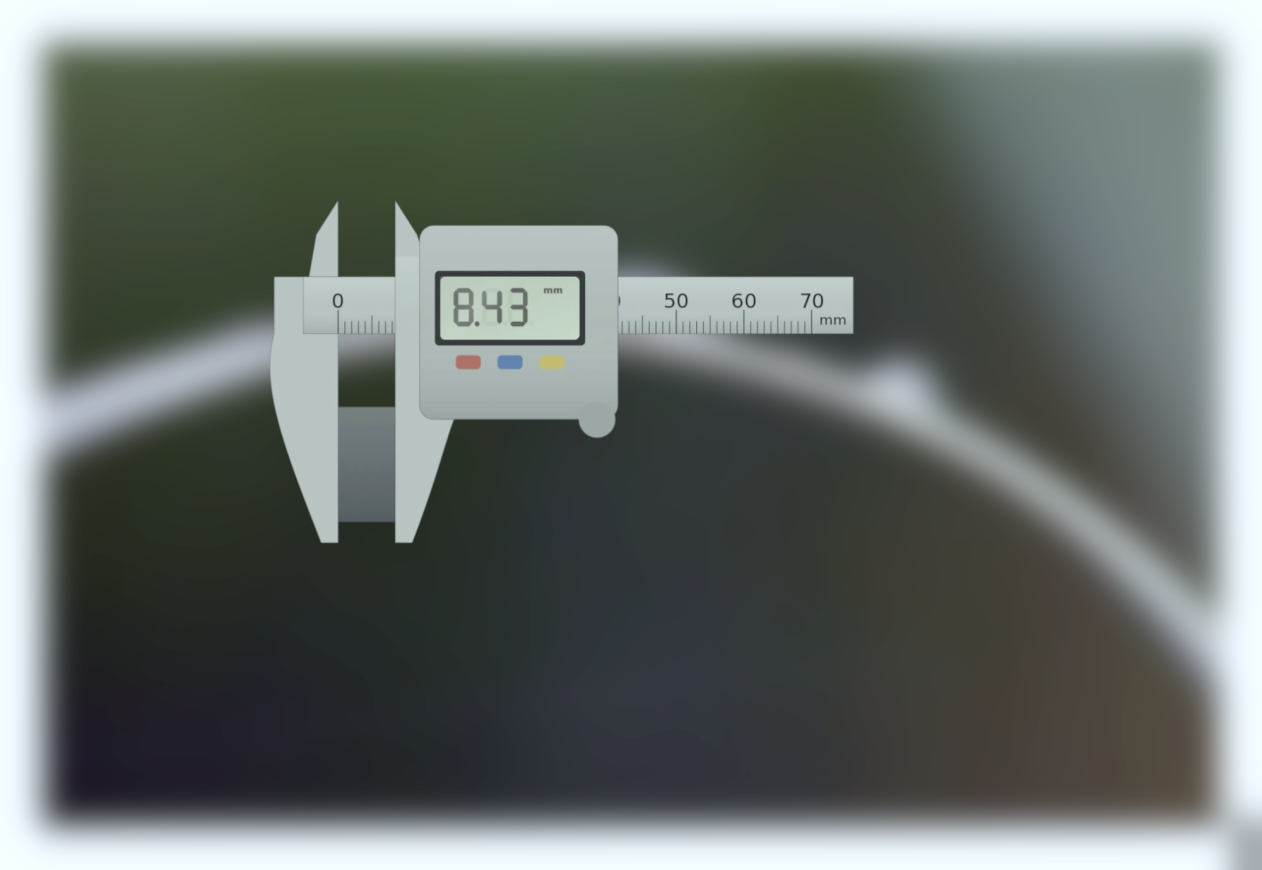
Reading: **8.43** mm
